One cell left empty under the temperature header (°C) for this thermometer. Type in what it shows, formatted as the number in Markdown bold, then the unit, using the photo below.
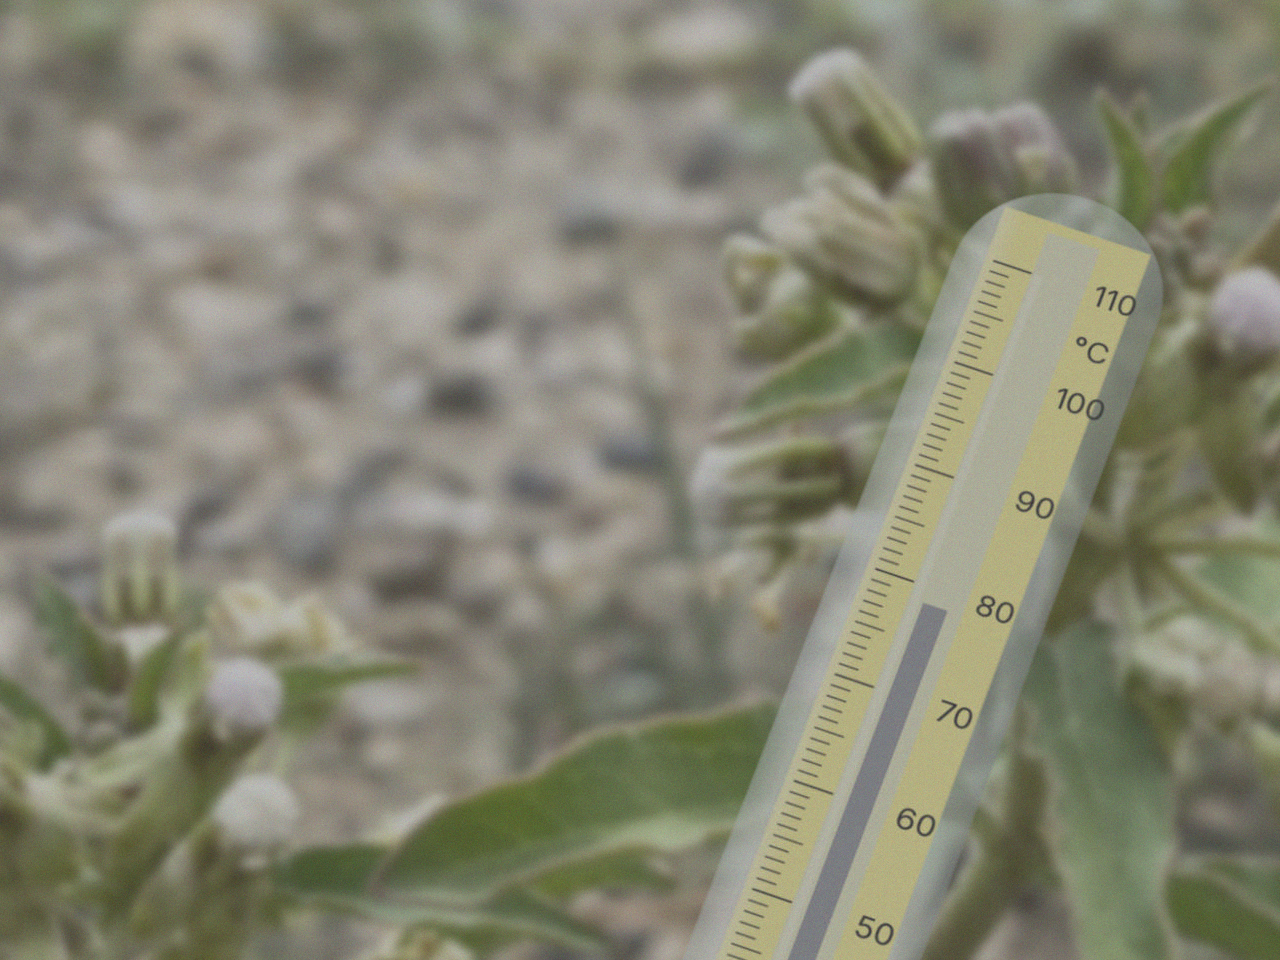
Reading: **78.5** °C
